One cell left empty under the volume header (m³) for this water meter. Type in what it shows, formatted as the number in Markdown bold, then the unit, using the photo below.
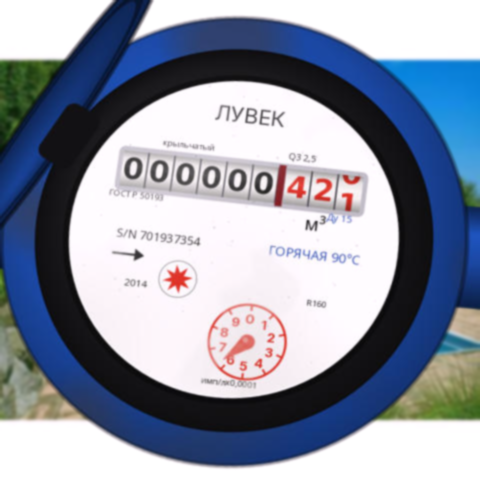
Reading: **0.4206** m³
